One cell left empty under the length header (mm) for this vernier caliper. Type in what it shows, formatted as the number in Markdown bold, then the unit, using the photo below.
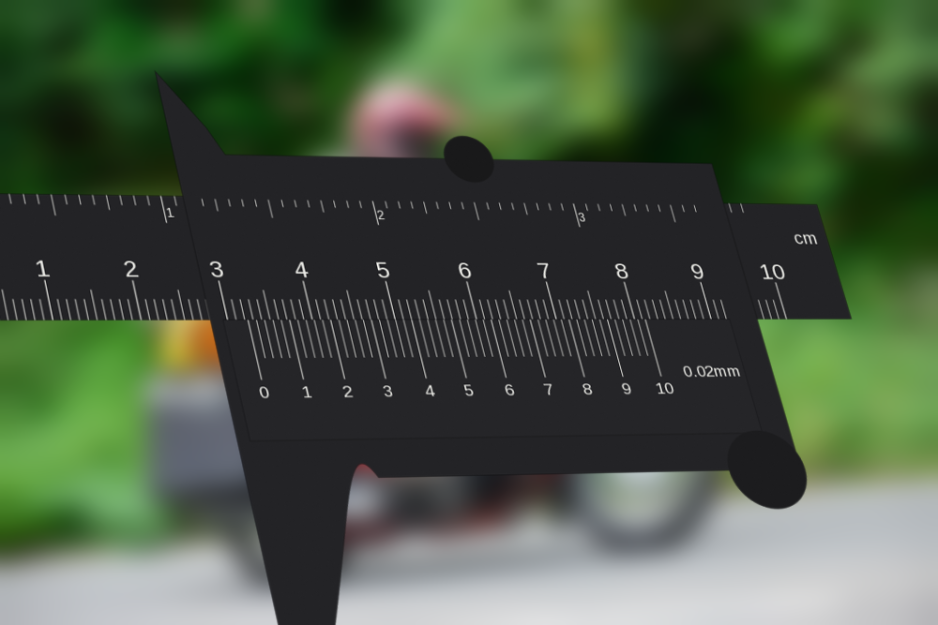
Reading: **32.4** mm
